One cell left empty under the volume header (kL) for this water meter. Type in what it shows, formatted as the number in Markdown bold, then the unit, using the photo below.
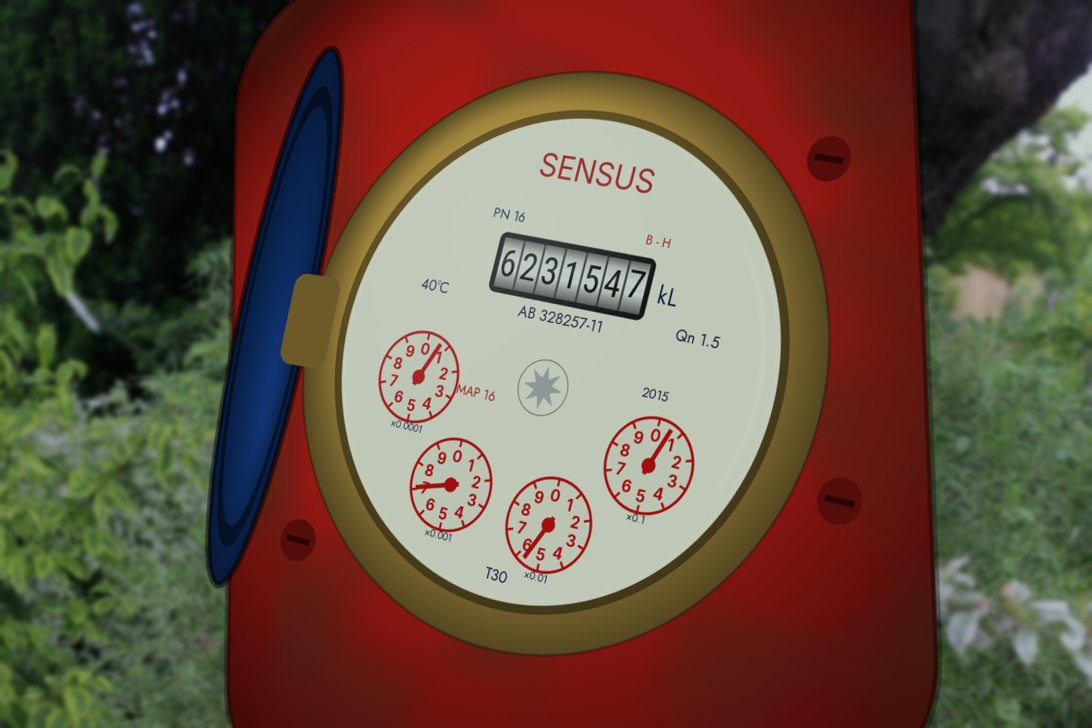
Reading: **6231547.0570** kL
